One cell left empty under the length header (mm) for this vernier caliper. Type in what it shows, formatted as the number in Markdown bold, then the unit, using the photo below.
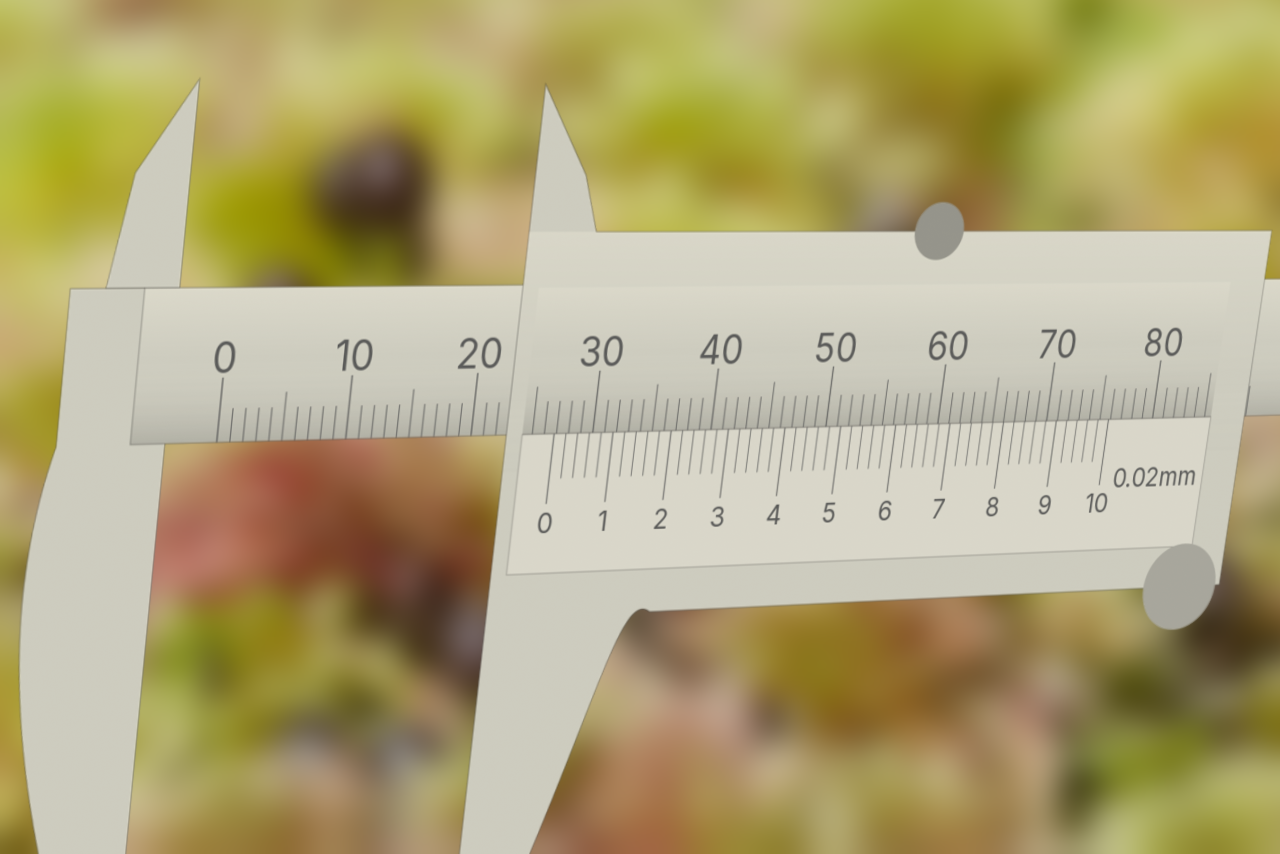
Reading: **26.8** mm
